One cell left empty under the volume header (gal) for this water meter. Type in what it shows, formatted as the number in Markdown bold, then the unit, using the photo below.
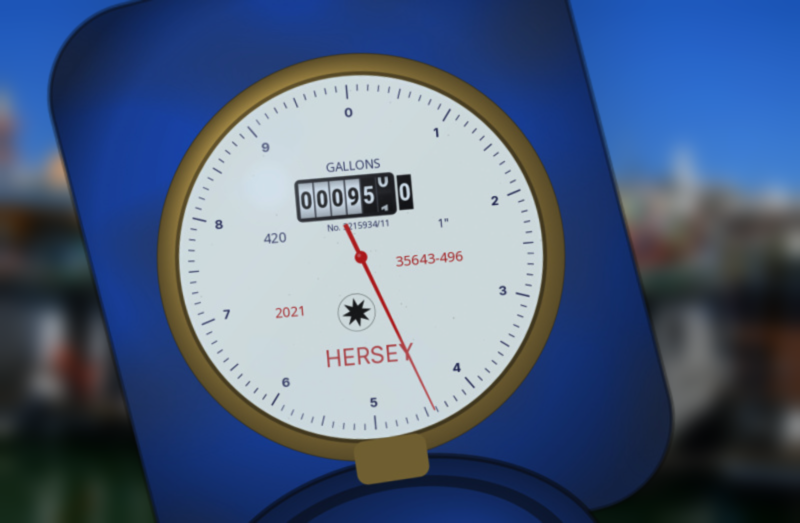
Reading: **9504.4** gal
